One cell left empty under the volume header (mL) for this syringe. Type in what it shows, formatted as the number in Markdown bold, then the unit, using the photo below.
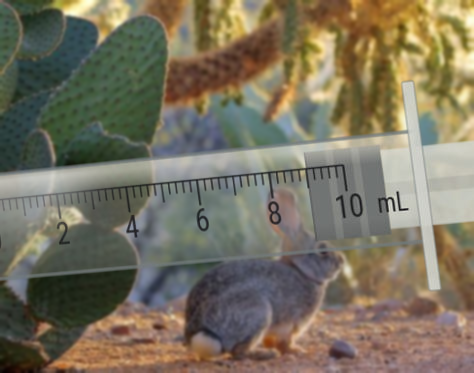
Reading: **9** mL
